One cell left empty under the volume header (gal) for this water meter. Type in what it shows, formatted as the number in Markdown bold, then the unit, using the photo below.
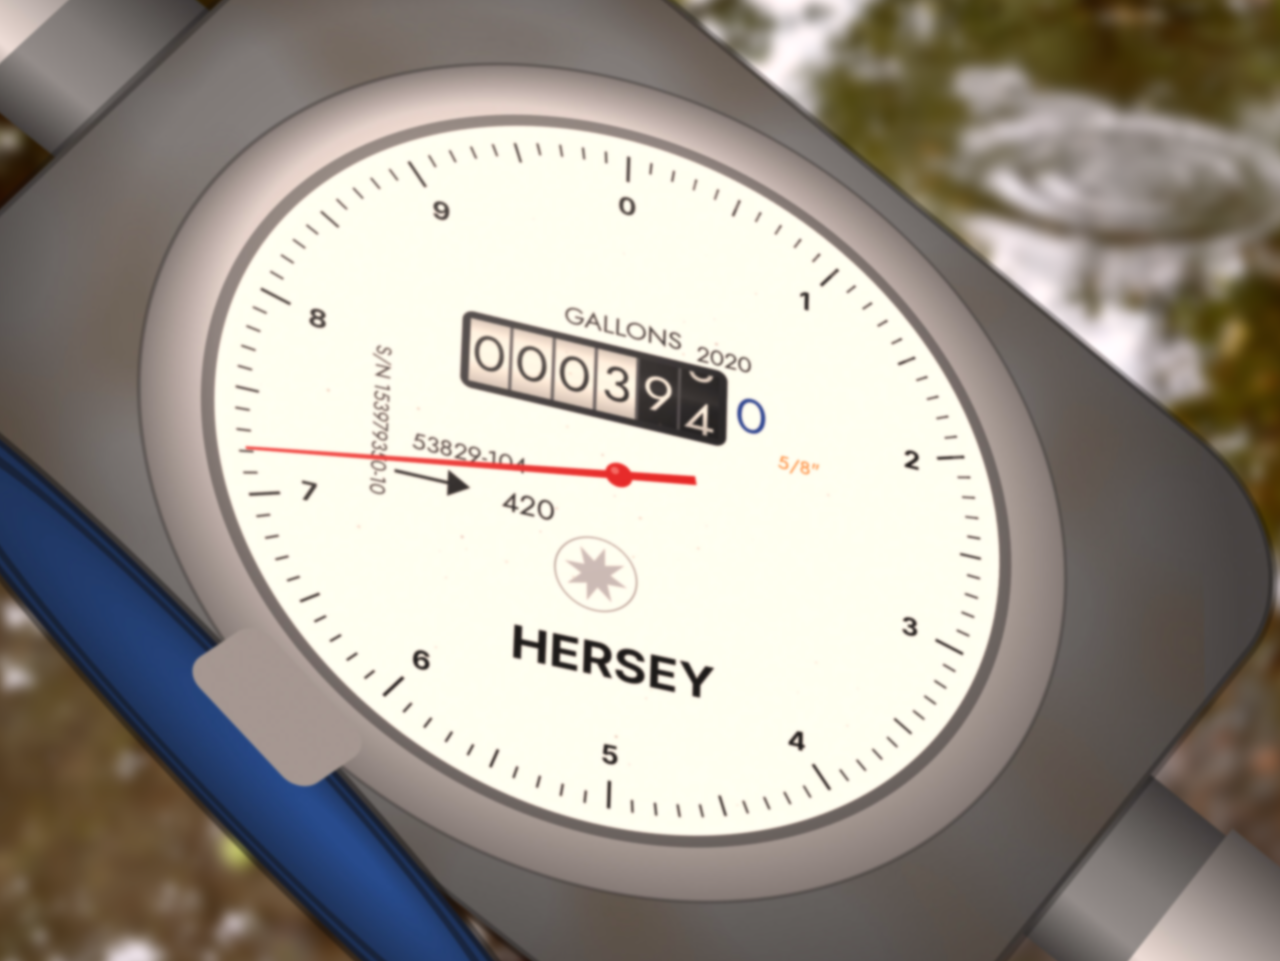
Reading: **3937.2** gal
